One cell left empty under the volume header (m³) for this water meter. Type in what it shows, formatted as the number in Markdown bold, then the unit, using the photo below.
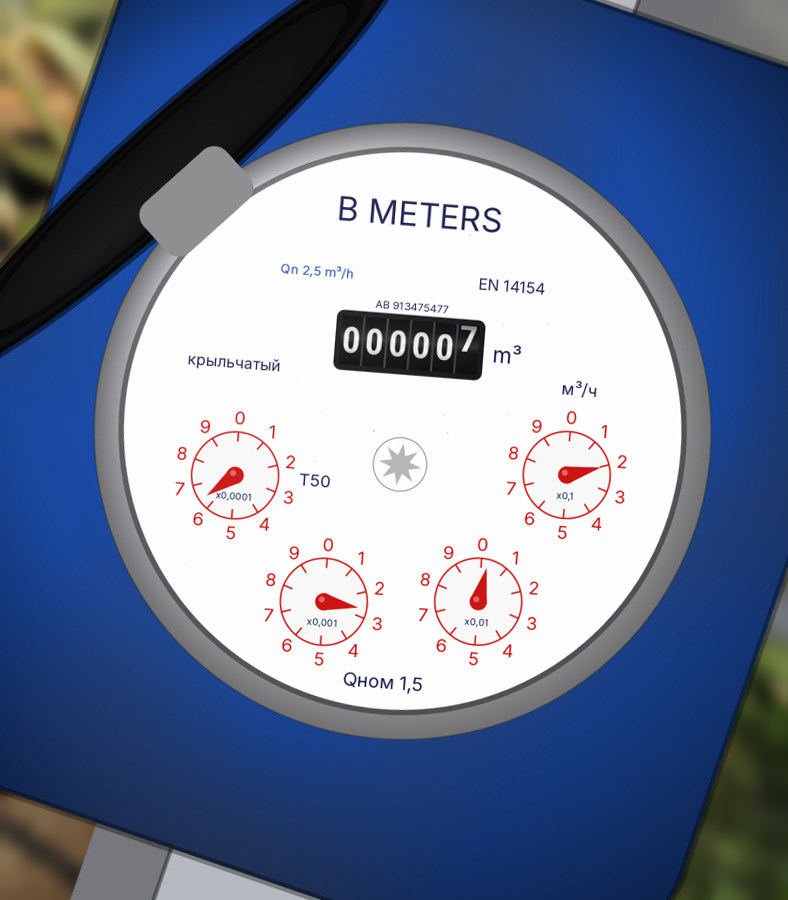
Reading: **7.2026** m³
